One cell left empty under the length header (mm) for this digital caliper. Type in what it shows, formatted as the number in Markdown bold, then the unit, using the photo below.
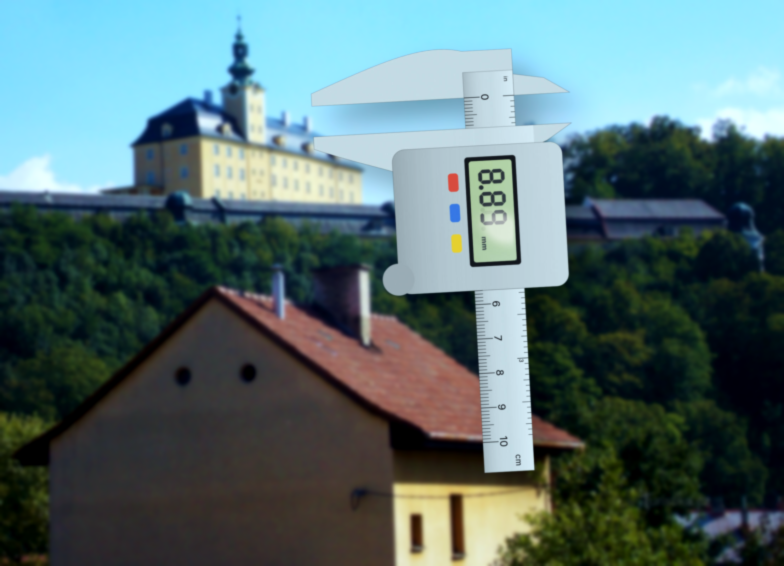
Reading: **8.89** mm
